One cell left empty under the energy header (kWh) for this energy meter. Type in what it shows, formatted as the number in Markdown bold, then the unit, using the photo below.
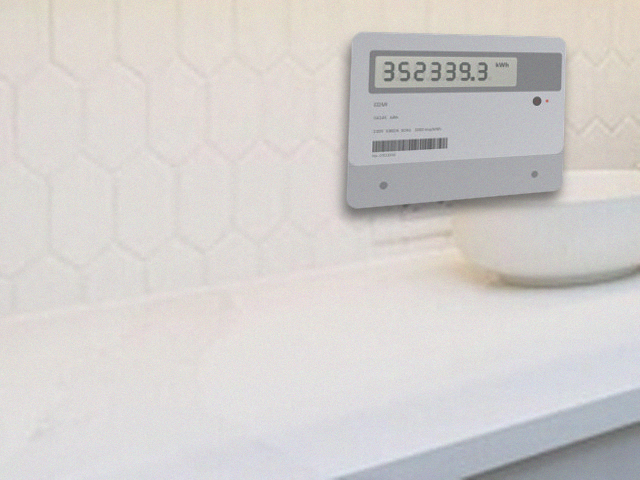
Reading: **352339.3** kWh
